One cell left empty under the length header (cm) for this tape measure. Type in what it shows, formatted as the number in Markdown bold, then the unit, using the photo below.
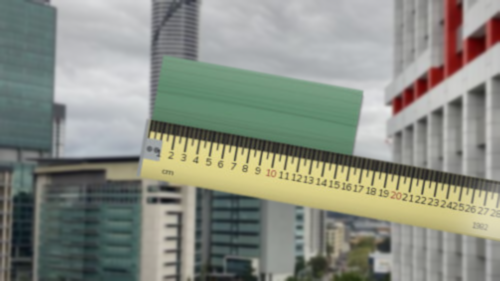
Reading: **16** cm
